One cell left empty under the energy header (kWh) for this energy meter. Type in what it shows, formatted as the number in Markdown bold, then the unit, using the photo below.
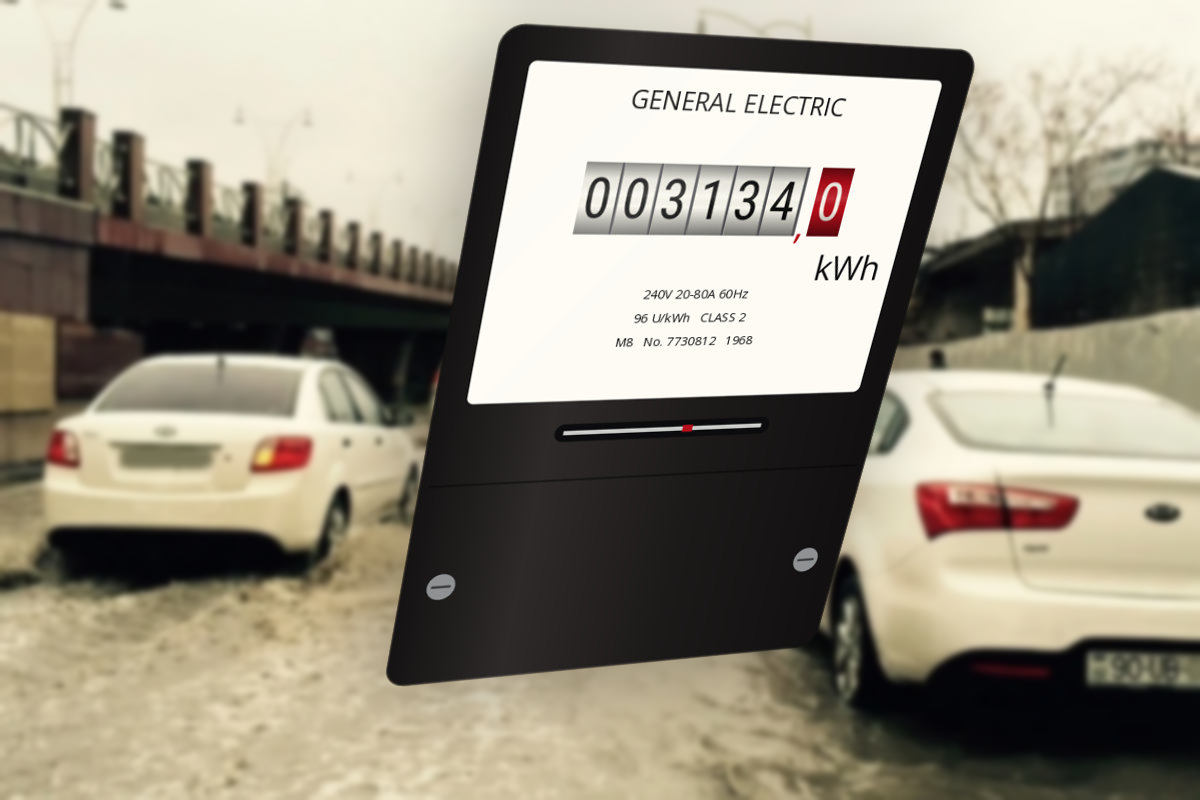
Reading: **3134.0** kWh
